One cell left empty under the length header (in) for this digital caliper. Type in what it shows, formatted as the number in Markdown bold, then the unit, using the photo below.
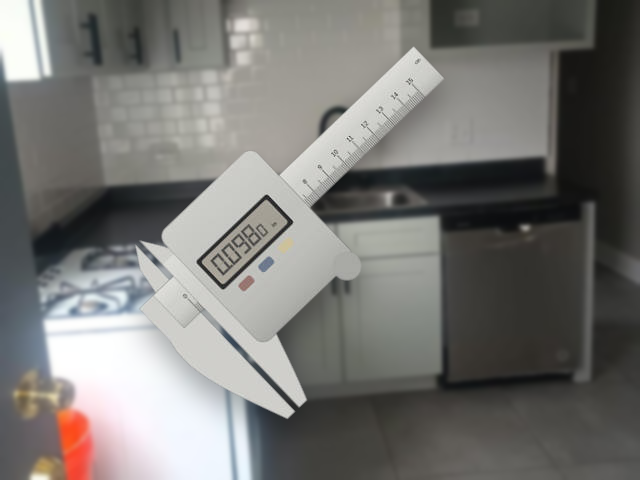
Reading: **0.0980** in
